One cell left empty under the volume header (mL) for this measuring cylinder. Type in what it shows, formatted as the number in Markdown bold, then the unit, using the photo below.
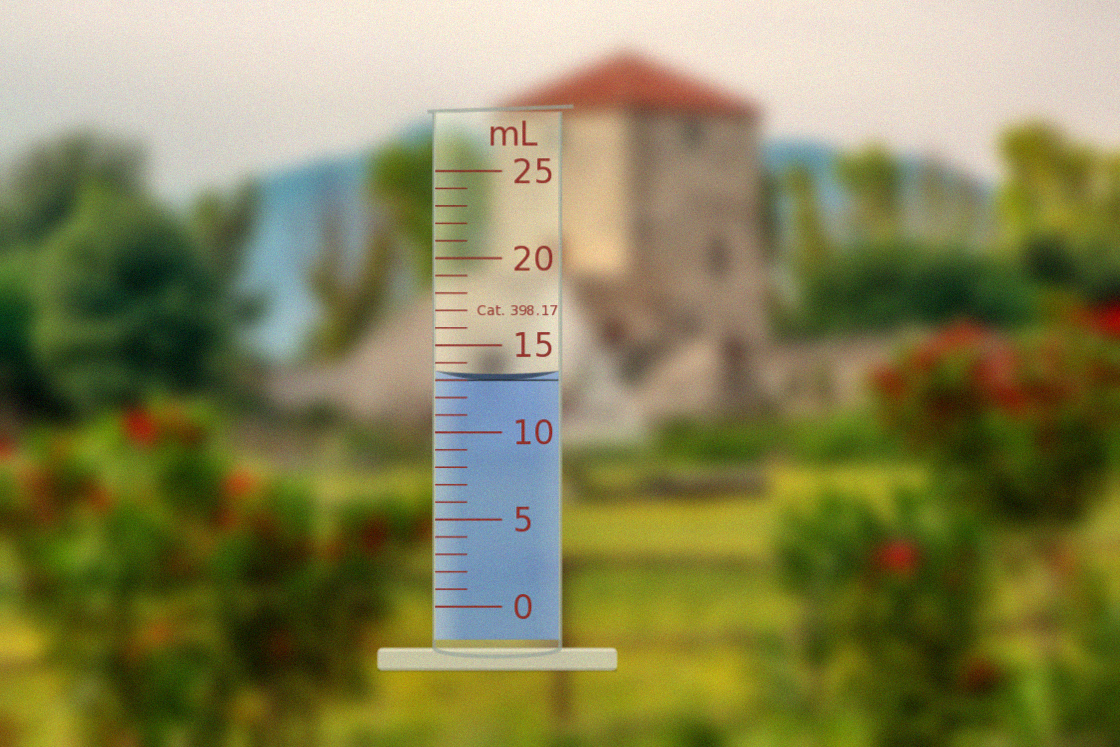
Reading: **13** mL
